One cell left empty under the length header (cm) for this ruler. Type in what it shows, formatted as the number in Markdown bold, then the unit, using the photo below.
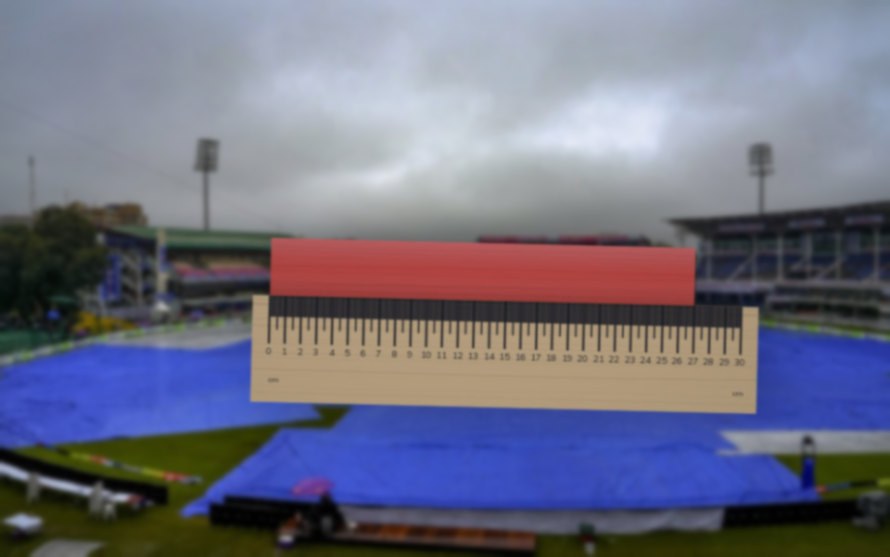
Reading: **27** cm
